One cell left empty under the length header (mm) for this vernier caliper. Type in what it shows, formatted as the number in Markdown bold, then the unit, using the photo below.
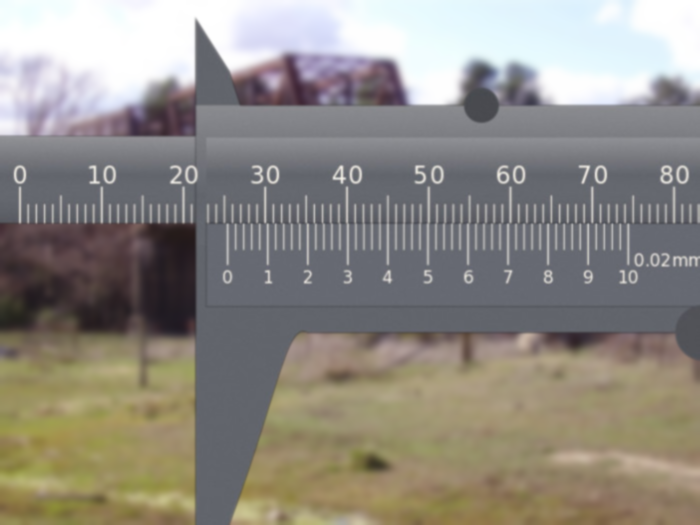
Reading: **25.4** mm
